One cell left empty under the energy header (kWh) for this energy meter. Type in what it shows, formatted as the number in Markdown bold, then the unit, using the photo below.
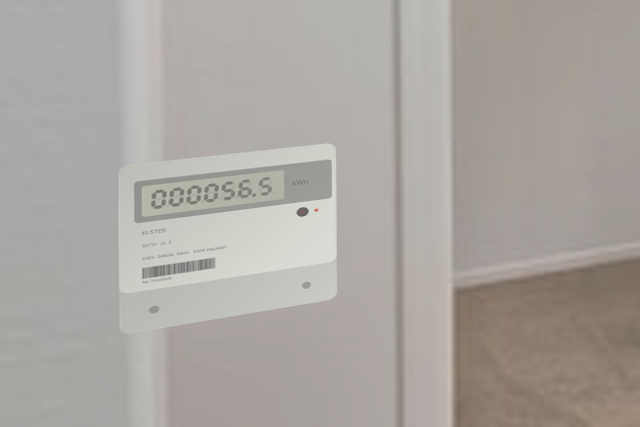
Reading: **56.5** kWh
